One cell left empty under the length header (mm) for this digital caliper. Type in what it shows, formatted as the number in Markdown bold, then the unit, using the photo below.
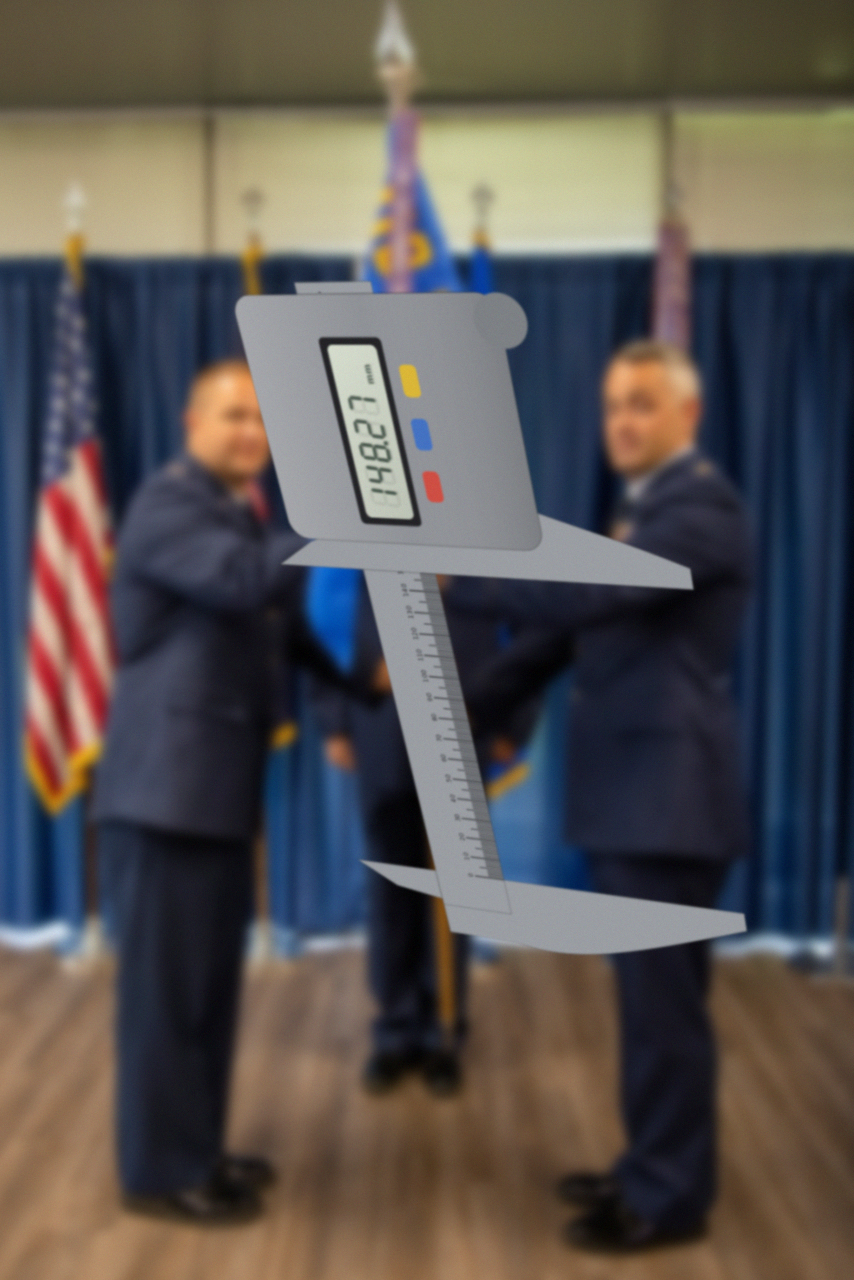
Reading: **148.27** mm
